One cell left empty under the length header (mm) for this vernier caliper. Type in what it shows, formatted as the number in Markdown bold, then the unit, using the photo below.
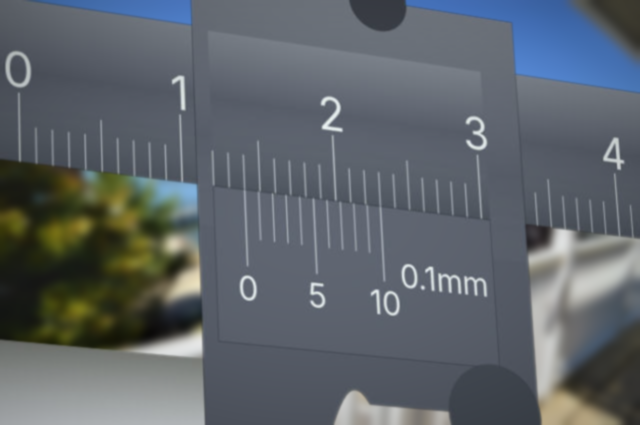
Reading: **14.0** mm
